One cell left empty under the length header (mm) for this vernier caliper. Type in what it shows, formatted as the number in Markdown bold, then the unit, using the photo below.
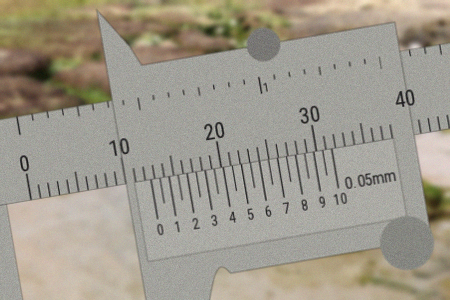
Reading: **12.6** mm
